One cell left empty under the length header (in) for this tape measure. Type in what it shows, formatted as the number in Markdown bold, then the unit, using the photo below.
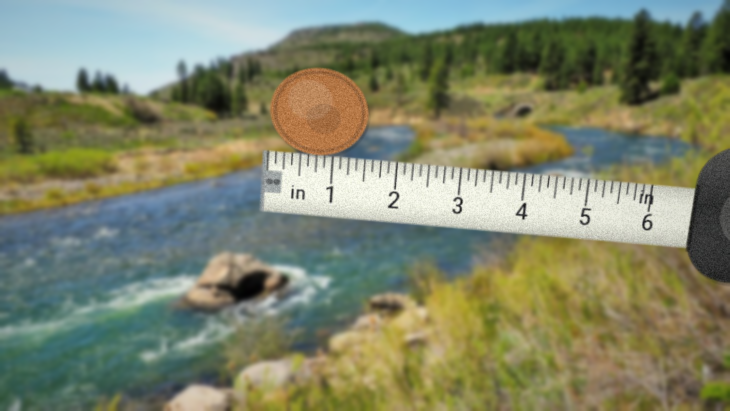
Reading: **1.5** in
